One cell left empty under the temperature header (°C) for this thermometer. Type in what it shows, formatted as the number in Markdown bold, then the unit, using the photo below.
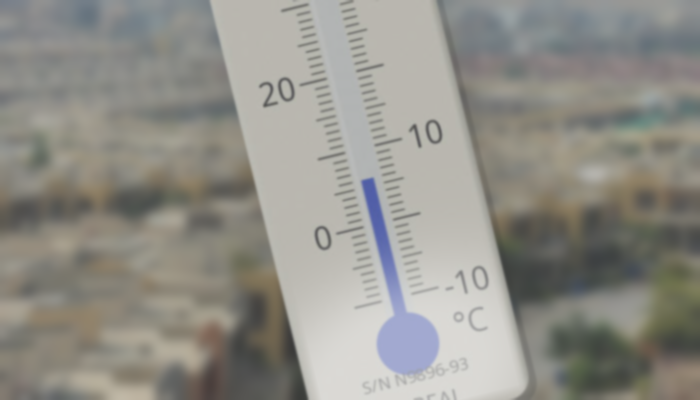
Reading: **6** °C
